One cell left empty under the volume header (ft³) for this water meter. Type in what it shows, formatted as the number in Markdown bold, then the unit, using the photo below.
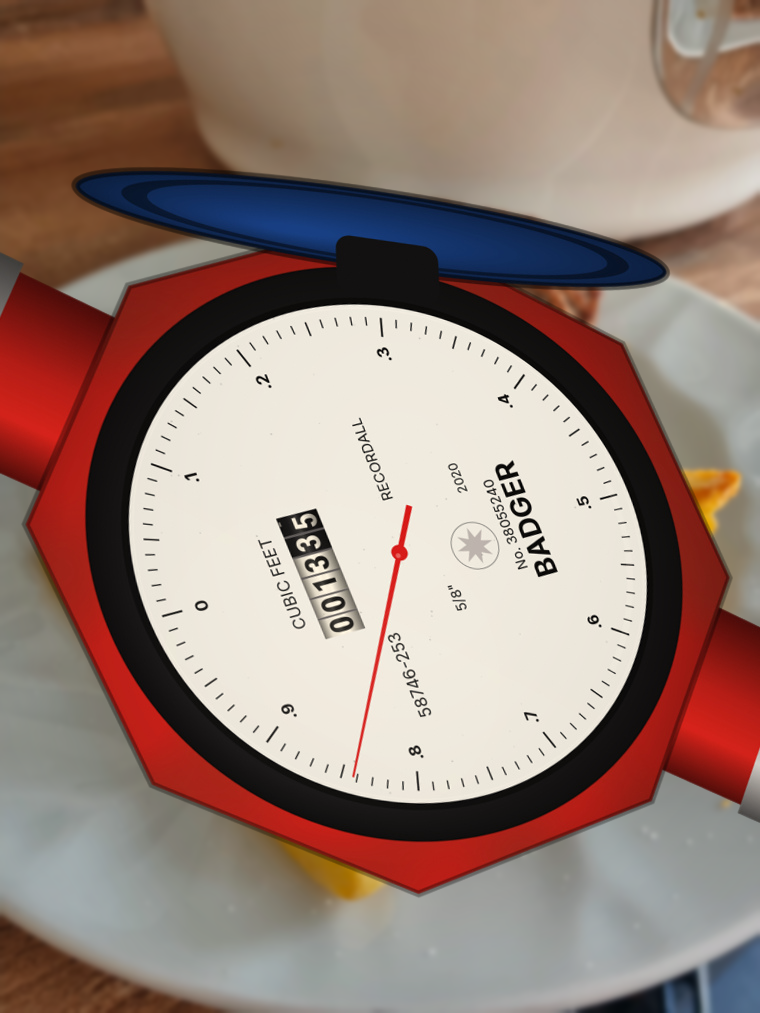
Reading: **1334.84** ft³
